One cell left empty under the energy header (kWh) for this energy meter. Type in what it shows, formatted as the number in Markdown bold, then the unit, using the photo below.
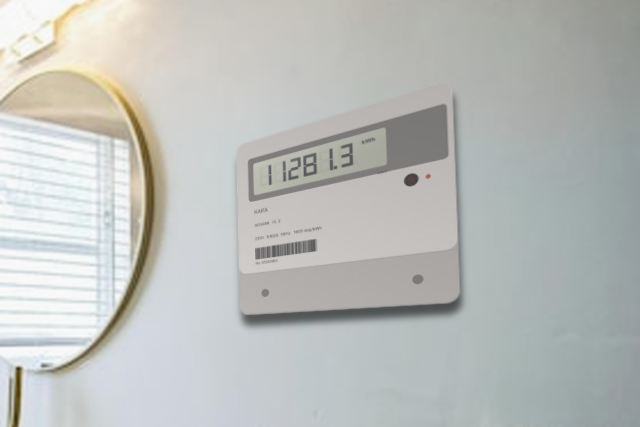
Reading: **11281.3** kWh
